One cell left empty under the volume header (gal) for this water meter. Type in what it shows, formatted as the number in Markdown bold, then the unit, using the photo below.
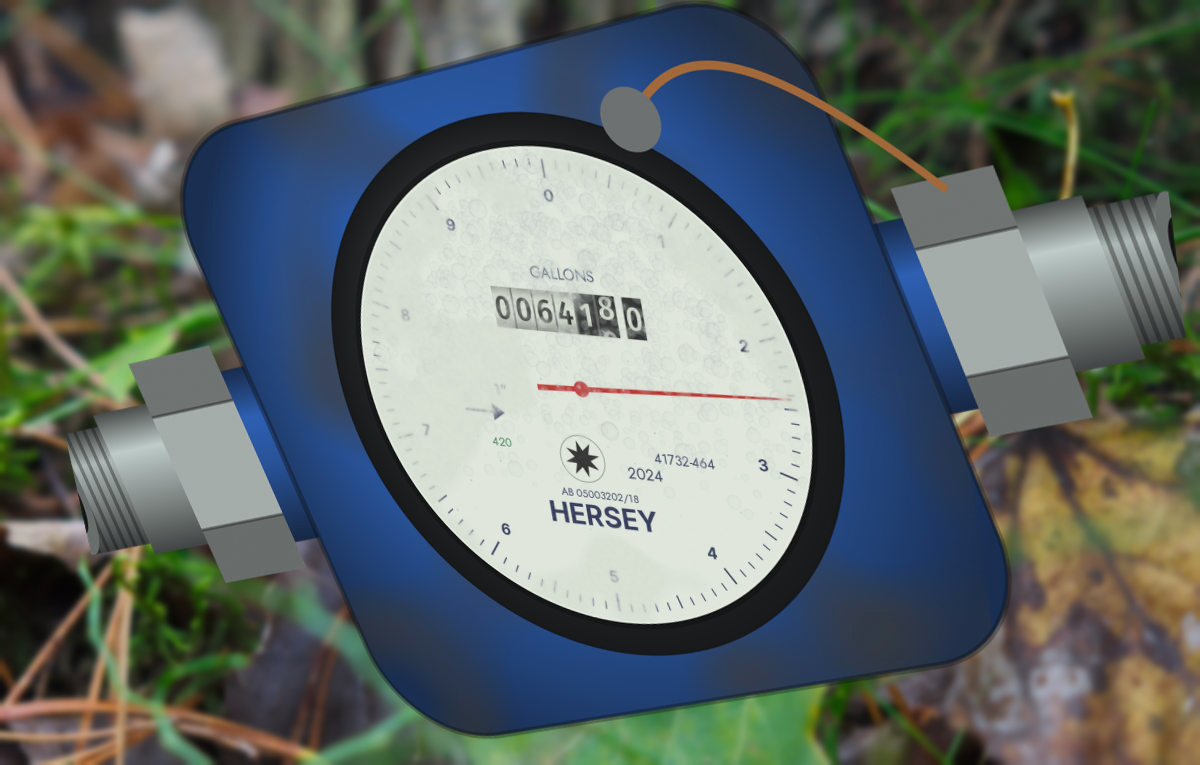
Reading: **64182.4** gal
